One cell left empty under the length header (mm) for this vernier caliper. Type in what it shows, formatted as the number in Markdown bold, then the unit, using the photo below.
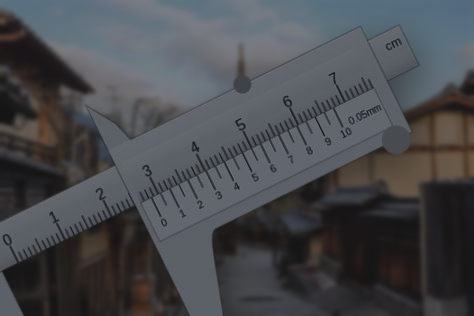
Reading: **28.5** mm
